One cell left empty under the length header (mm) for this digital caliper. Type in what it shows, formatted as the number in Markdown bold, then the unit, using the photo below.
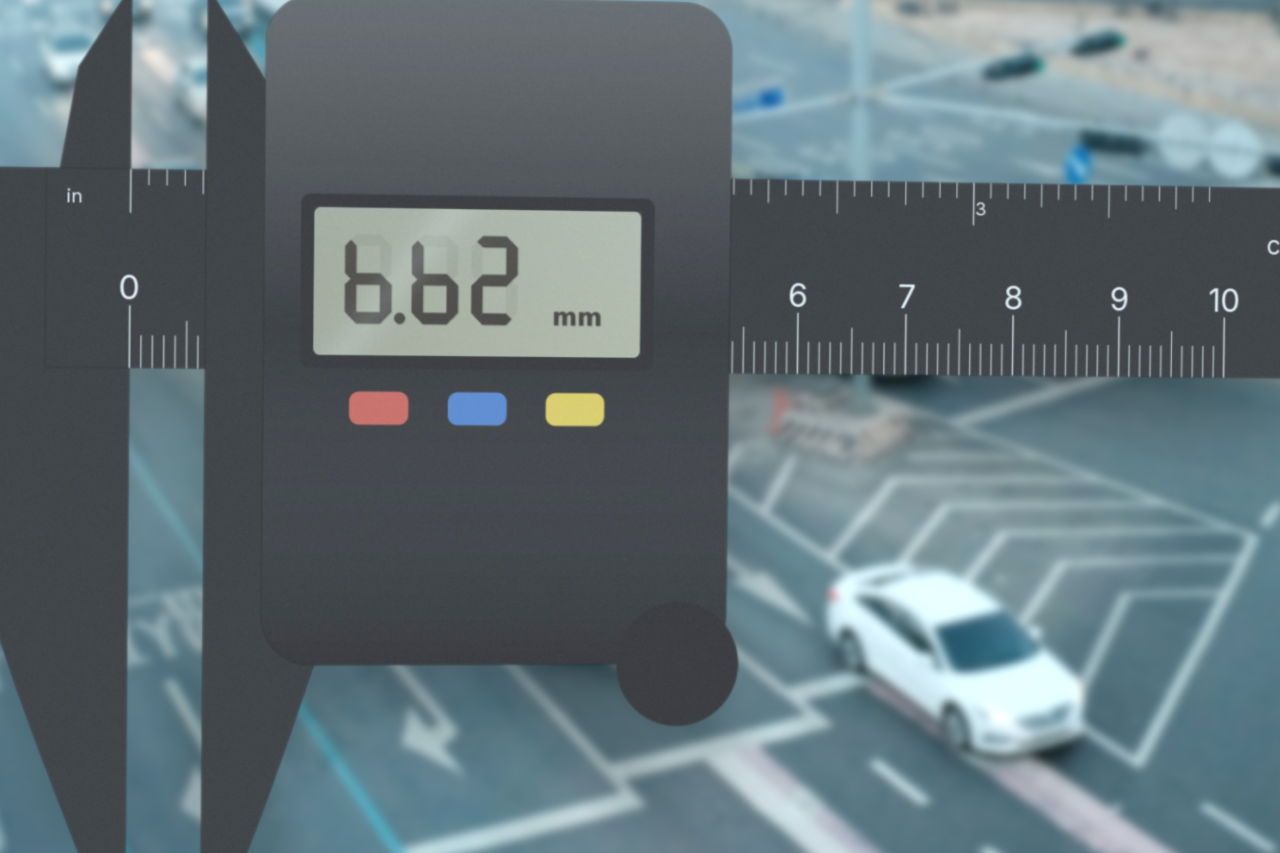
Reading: **6.62** mm
